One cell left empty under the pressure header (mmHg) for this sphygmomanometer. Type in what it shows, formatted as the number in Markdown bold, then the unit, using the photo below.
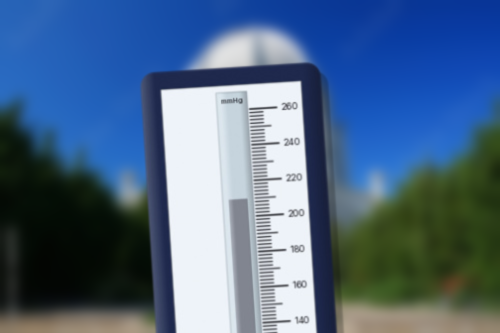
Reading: **210** mmHg
